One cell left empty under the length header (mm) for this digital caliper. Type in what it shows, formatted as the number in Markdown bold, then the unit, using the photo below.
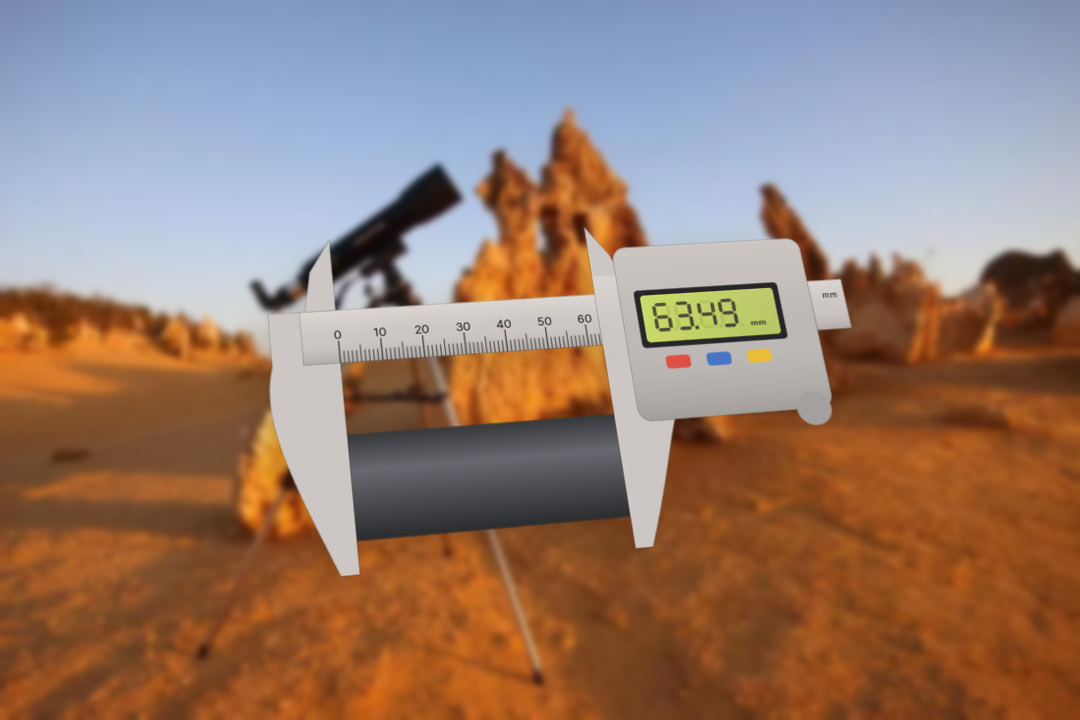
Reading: **63.49** mm
